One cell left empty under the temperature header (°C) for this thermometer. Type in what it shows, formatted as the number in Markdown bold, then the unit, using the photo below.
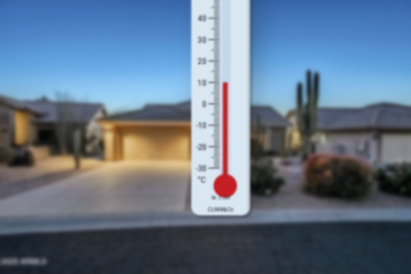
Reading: **10** °C
